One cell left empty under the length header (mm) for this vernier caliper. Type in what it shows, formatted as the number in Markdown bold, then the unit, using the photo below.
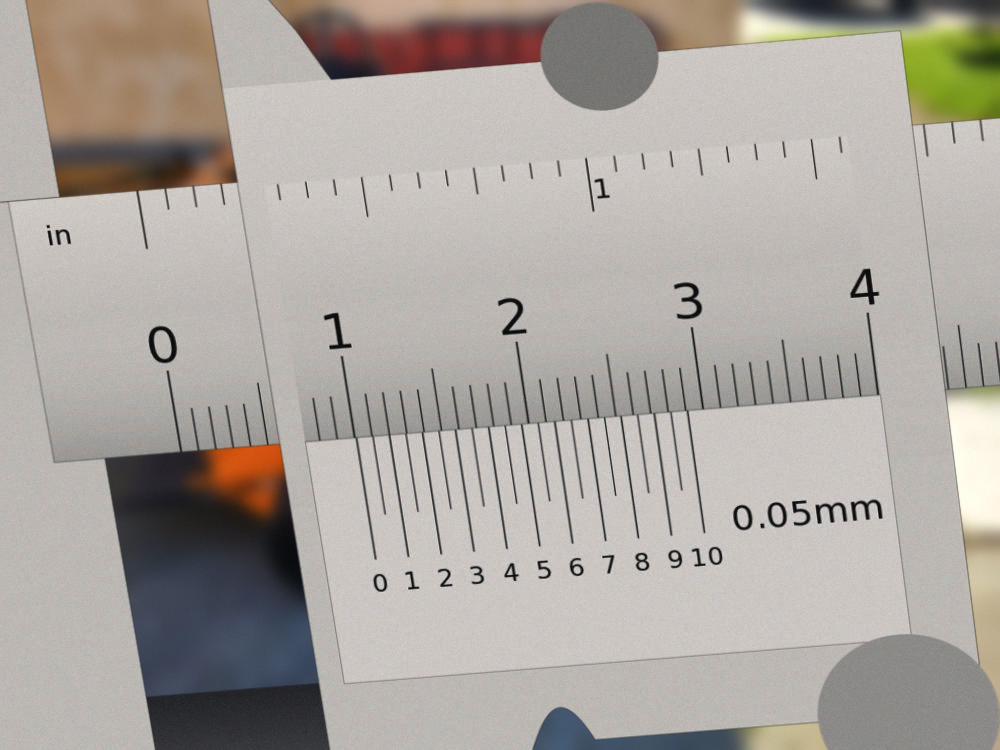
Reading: **10.1** mm
